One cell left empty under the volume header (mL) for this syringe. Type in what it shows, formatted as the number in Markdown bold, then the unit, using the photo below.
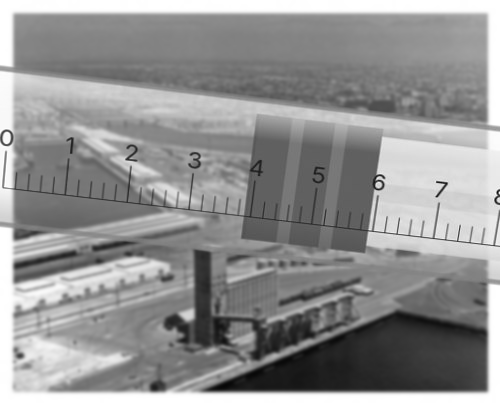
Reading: **3.9** mL
